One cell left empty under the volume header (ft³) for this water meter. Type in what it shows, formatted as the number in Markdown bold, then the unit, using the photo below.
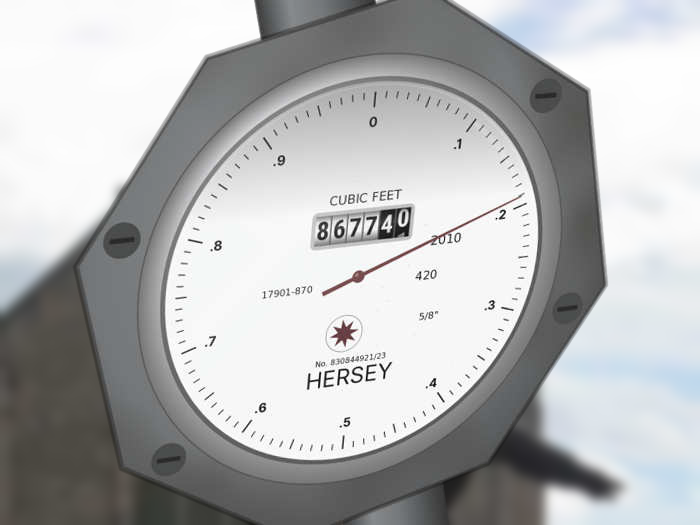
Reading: **867740.19** ft³
